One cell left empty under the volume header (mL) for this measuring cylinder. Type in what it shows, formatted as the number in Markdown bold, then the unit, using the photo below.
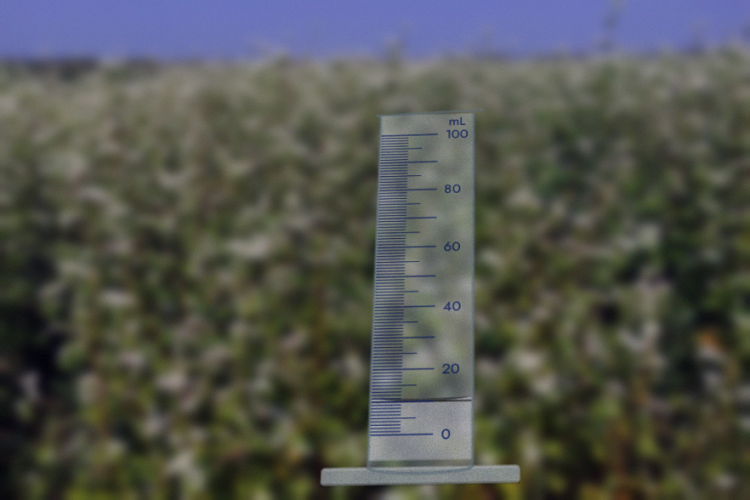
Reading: **10** mL
